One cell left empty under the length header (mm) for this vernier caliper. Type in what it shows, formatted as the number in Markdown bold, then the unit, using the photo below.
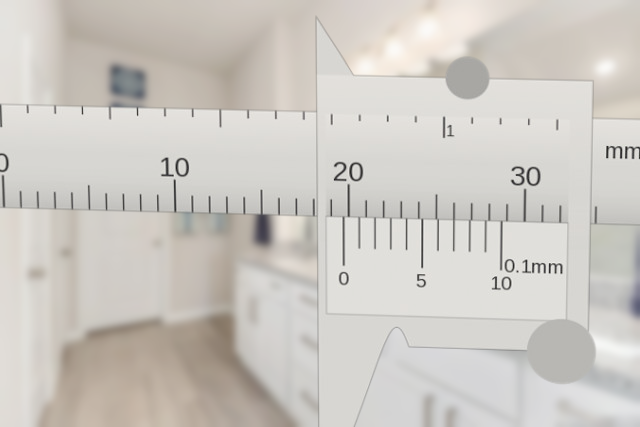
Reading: **19.7** mm
